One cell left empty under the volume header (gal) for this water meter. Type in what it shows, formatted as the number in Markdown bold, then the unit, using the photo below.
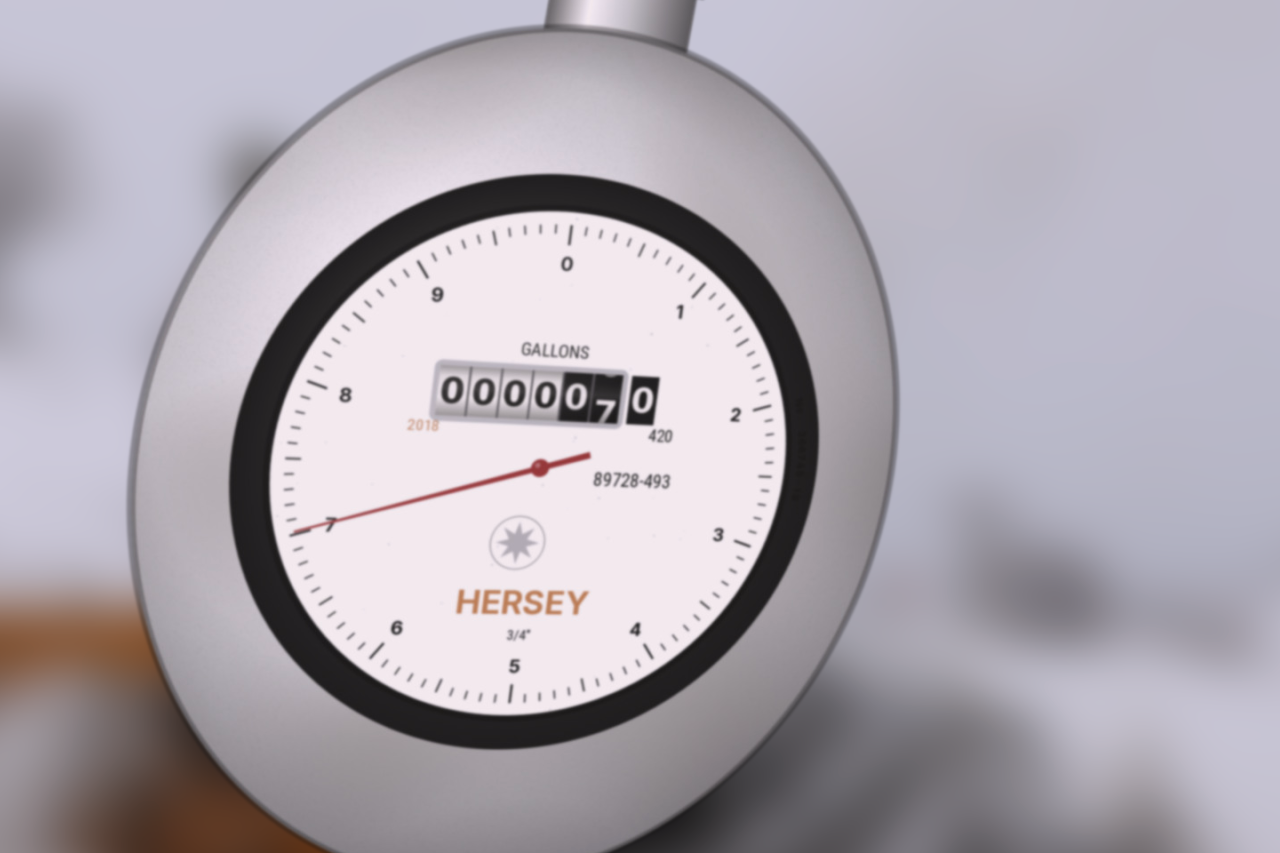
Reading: **67.0** gal
